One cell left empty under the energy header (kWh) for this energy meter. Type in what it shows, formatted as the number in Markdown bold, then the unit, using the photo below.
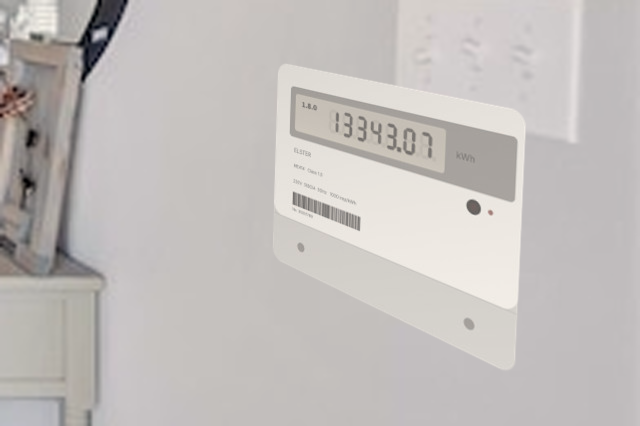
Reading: **13343.07** kWh
